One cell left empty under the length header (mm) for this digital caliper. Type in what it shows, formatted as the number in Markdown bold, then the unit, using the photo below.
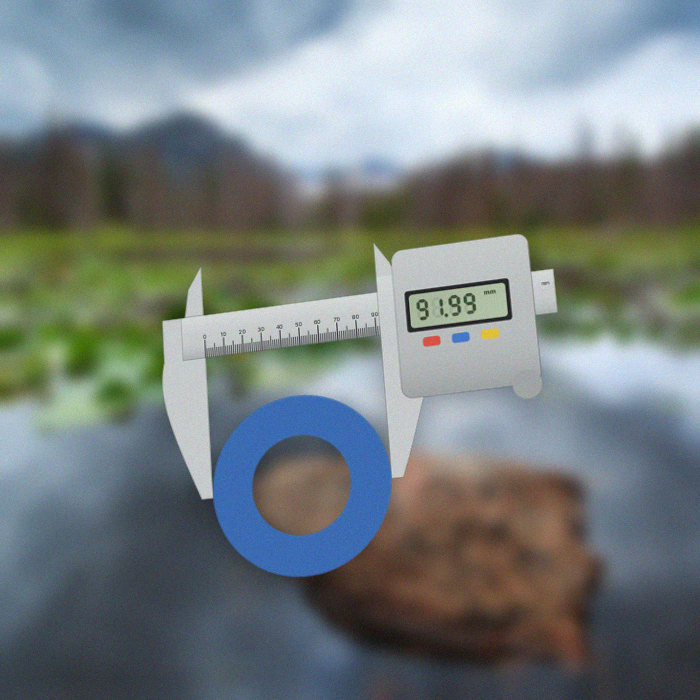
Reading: **91.99** mm
